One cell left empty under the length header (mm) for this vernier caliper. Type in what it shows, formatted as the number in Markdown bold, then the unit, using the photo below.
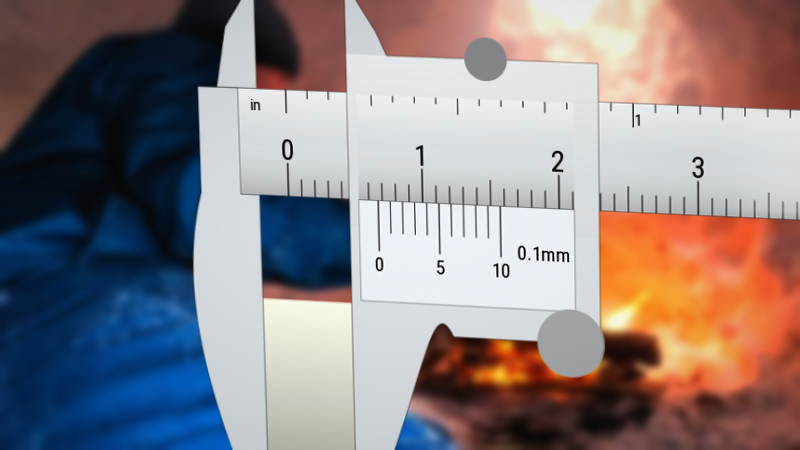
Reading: **6.7** mm
